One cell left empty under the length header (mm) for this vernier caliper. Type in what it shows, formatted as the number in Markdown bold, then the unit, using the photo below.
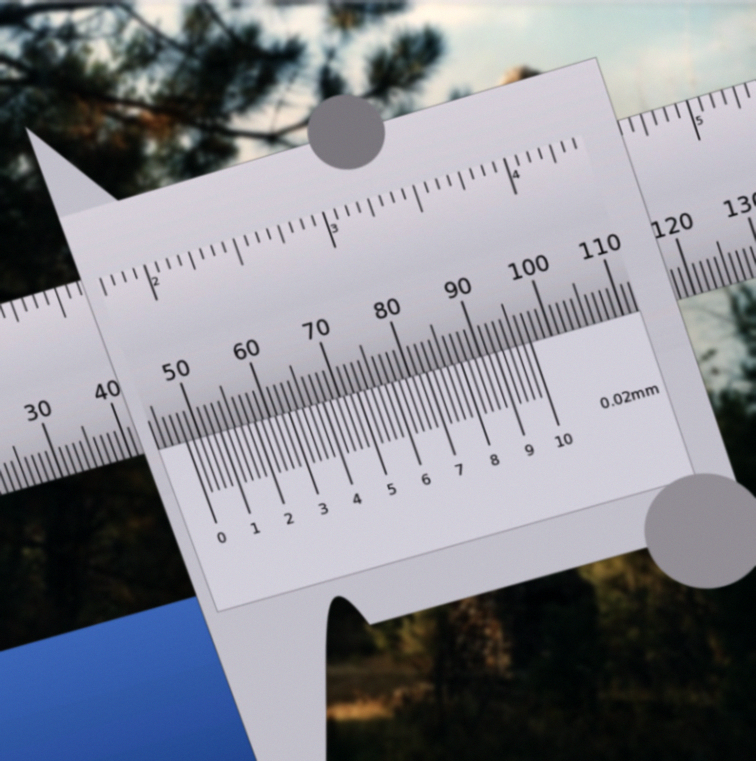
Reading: **48.0** mm
